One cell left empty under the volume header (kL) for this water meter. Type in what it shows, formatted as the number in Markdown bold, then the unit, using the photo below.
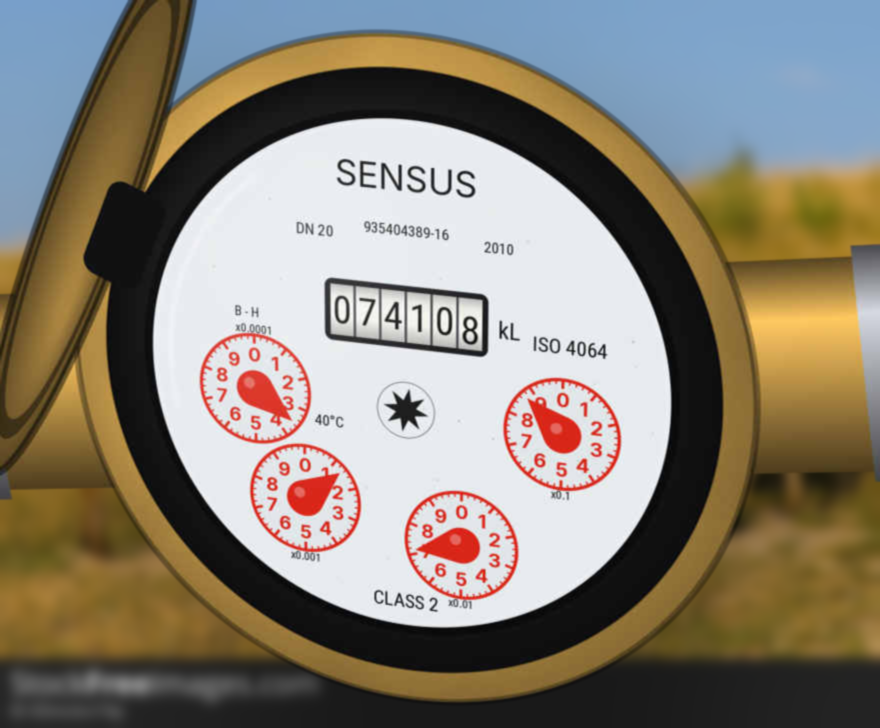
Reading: **74107.8713** kL
